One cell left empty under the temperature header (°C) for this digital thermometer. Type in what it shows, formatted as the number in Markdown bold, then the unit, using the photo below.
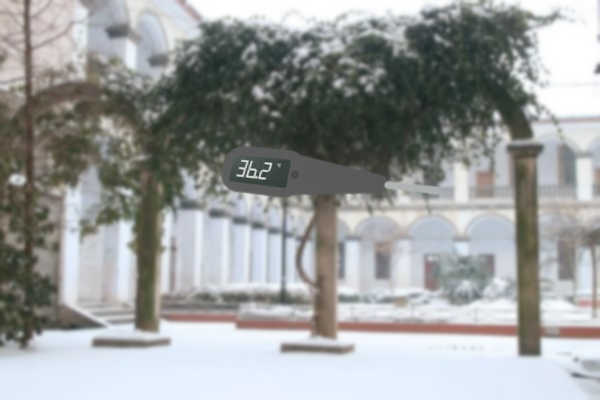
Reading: **36.2** °C
